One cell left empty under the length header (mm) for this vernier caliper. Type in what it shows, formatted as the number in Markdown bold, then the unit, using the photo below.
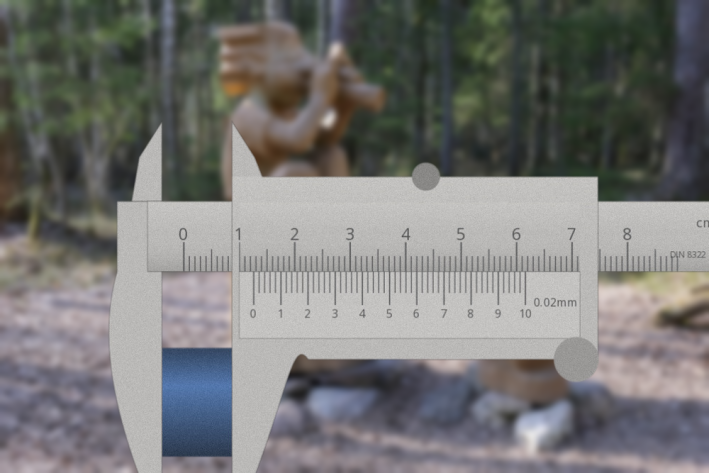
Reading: **12.6** mm
